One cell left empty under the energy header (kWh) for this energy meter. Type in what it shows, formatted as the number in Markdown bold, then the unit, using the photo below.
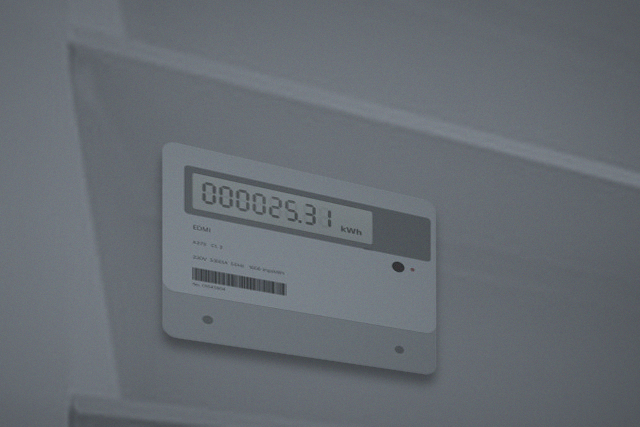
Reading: **25.31** kWh
